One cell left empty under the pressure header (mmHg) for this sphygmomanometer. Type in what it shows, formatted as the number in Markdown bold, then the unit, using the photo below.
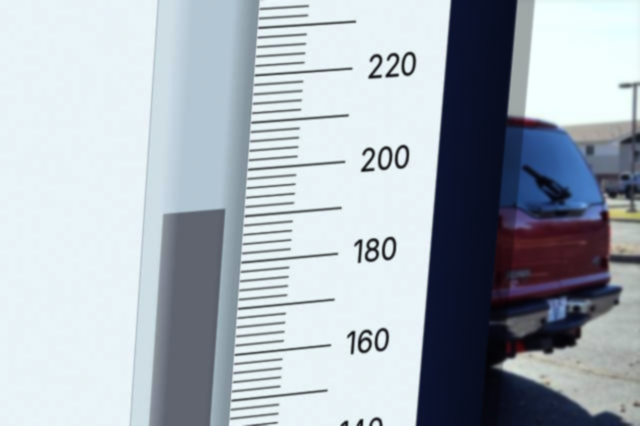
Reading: **192** mmHg
